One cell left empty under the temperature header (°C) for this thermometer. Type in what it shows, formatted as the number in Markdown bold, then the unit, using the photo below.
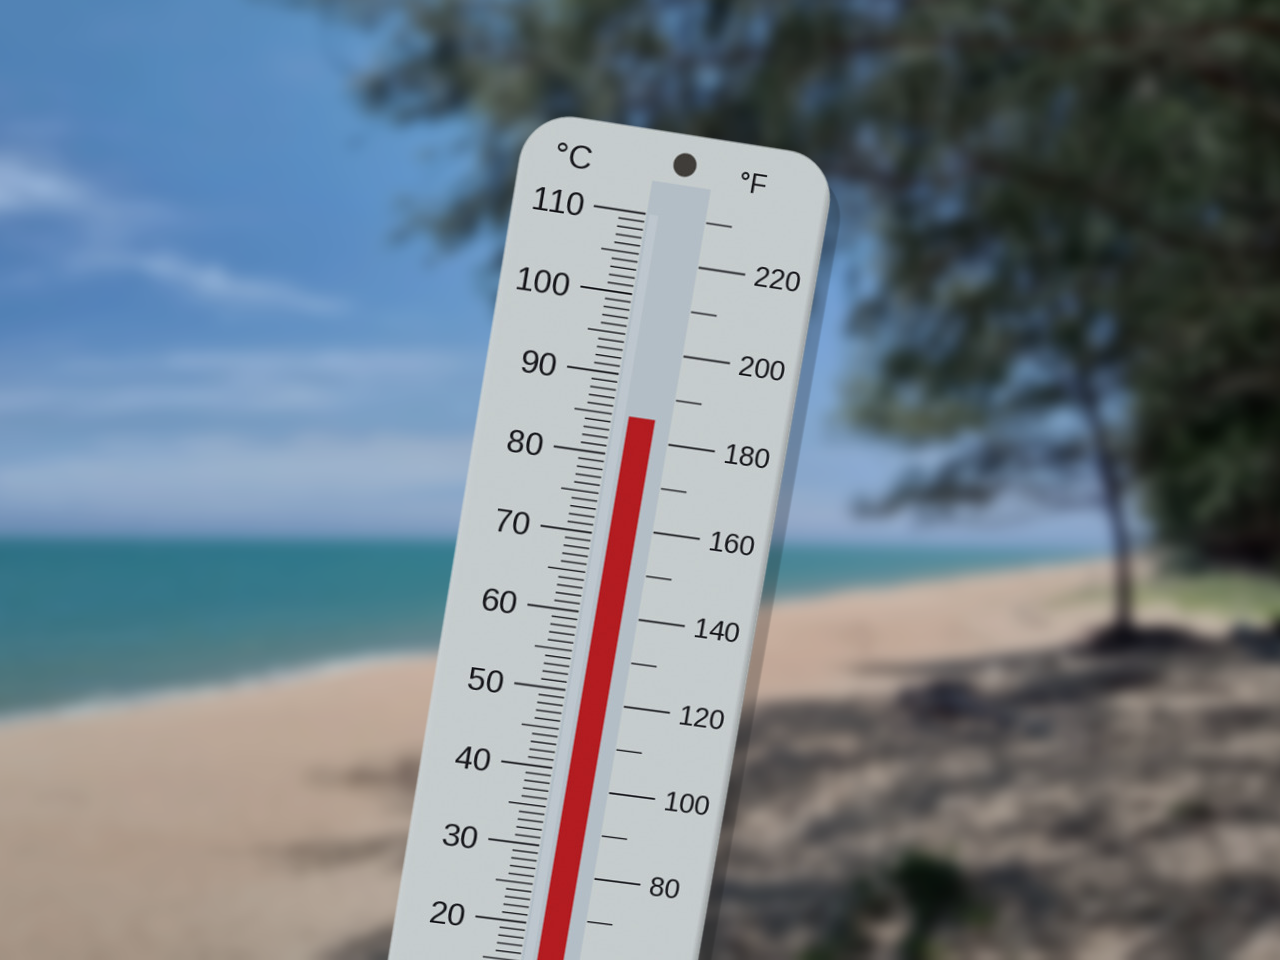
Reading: **85** °C
